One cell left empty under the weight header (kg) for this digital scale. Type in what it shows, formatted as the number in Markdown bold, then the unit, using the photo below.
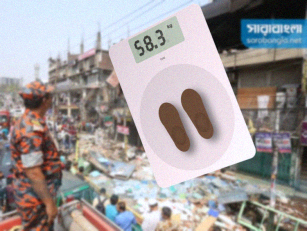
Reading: **58.3** kg
